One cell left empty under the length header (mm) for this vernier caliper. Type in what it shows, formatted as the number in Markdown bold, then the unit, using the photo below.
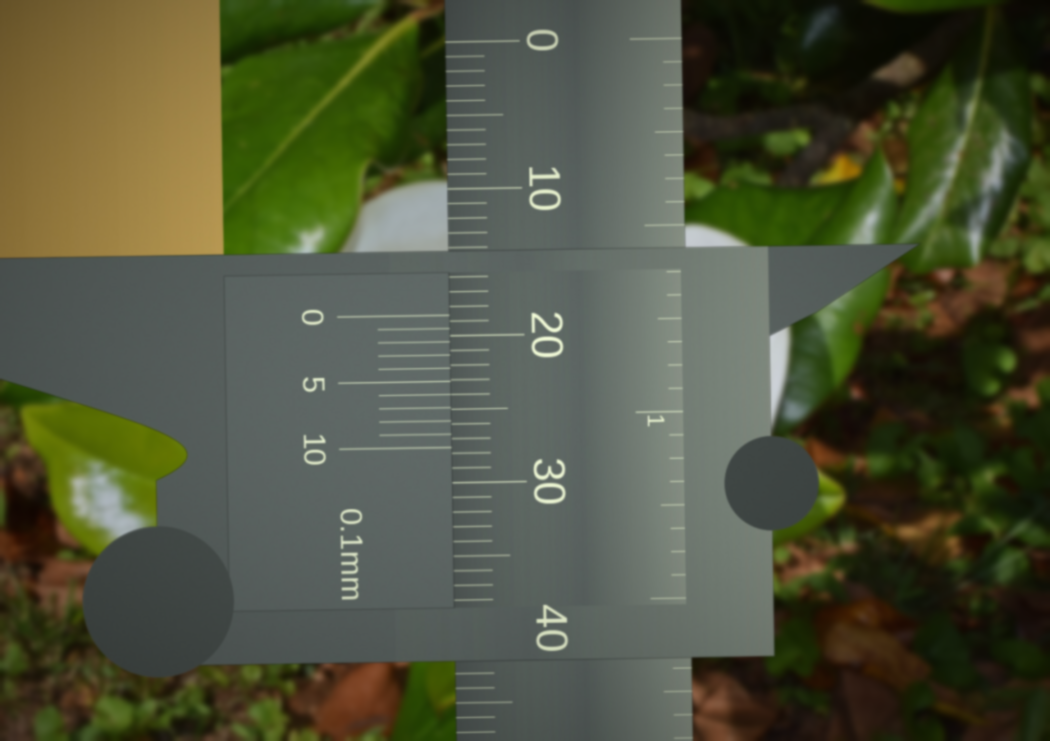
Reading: **18.6** mm
